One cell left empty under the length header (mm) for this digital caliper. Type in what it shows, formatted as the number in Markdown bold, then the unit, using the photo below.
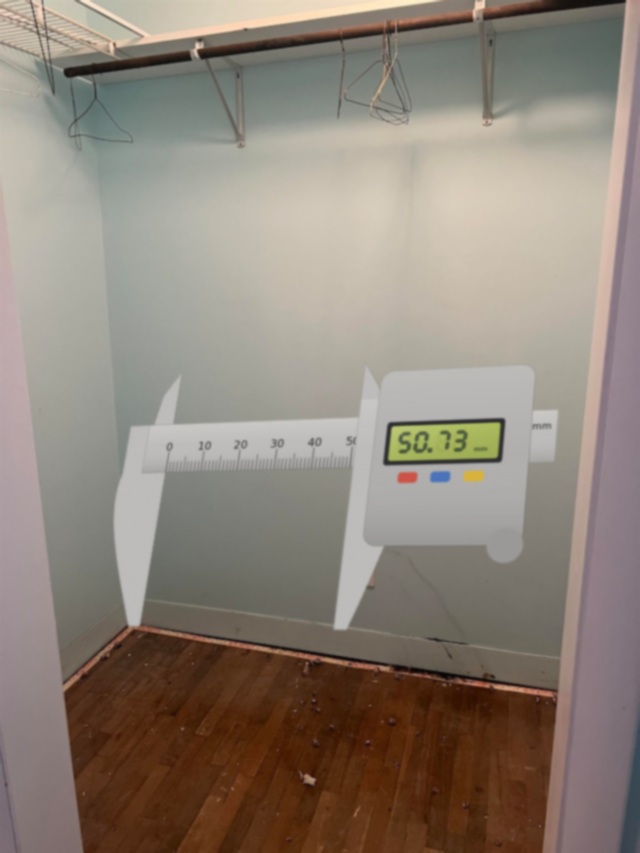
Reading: **50.73** mm
